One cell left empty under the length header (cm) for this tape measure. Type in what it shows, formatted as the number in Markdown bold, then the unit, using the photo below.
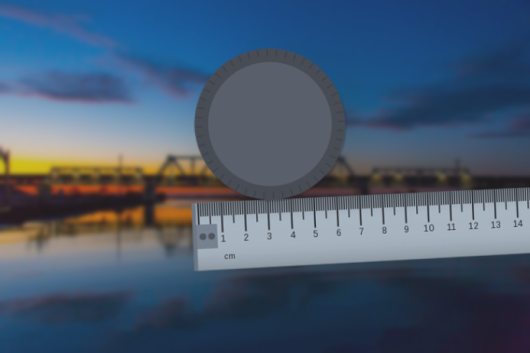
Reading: **6.5** cm
